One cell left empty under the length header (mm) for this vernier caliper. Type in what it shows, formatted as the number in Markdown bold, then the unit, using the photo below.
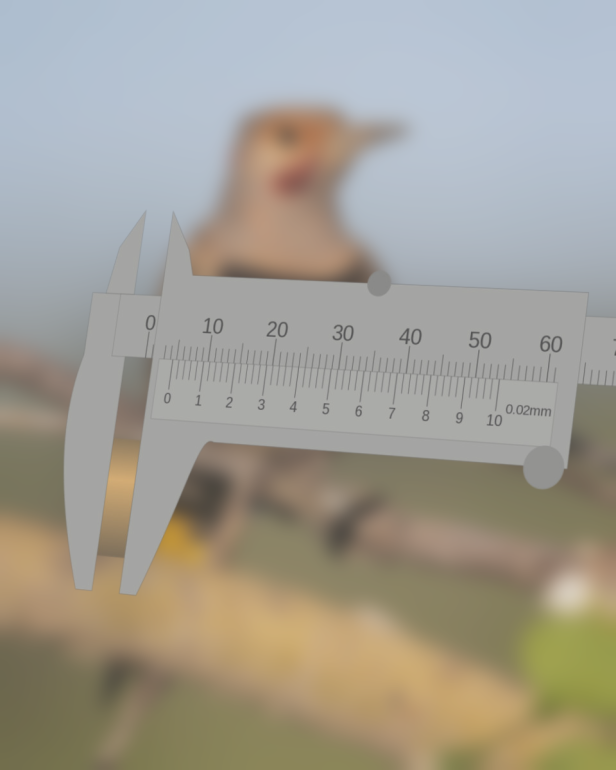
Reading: **4.4** mm
